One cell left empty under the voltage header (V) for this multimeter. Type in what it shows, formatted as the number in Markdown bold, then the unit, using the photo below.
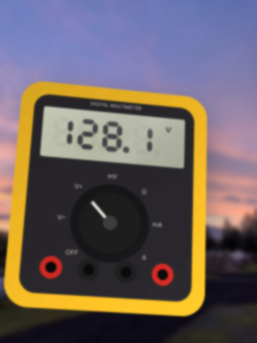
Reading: **128.1** V
